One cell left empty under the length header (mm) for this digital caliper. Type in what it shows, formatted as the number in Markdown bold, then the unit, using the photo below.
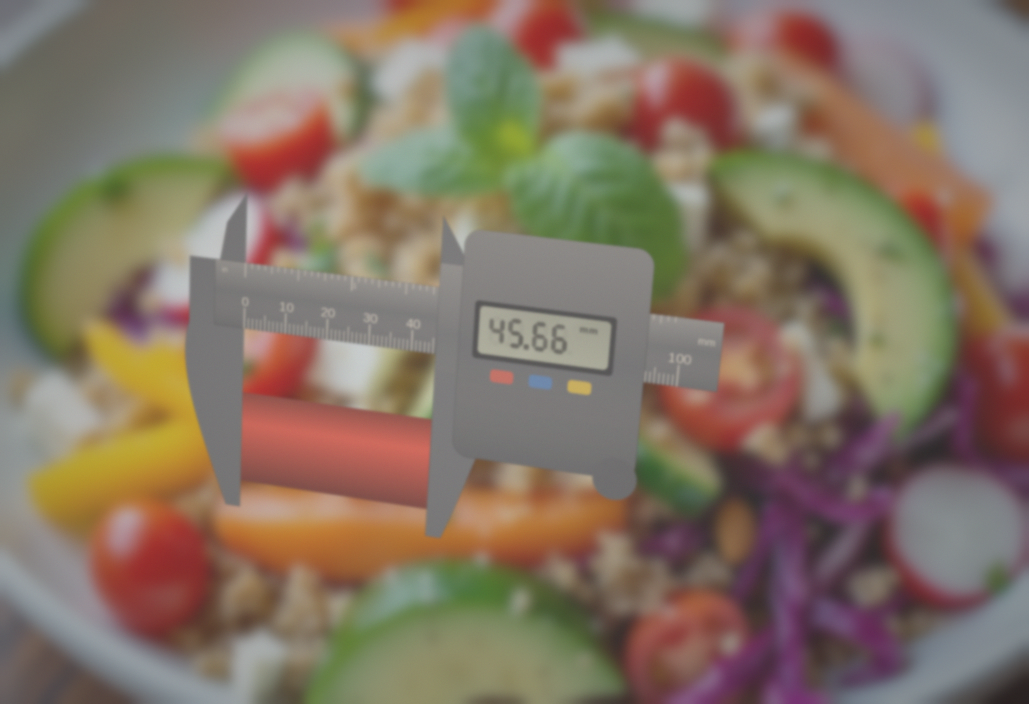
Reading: **45.66** mm
